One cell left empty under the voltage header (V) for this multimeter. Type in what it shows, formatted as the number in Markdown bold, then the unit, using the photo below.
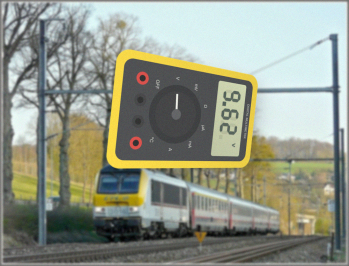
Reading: **9.62** V
